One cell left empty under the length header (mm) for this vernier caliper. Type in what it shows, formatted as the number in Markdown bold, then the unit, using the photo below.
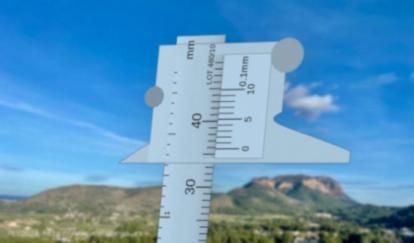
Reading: **35.8** mm
